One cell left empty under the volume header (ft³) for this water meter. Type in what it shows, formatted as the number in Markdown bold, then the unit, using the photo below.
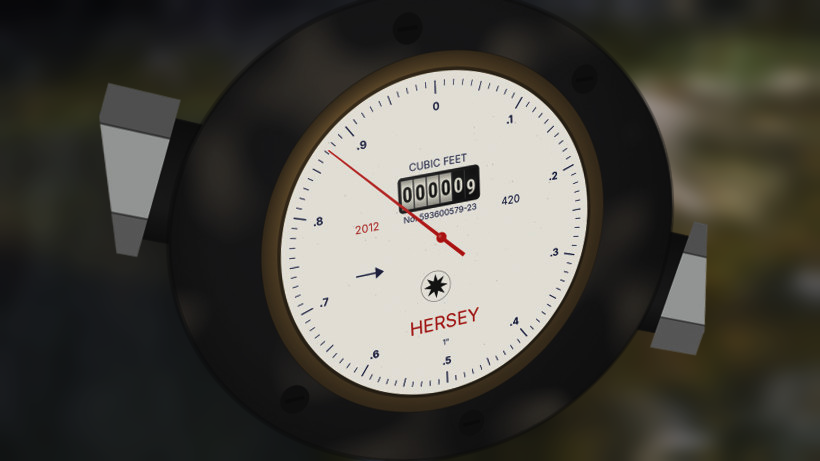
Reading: **8.87** ft³
